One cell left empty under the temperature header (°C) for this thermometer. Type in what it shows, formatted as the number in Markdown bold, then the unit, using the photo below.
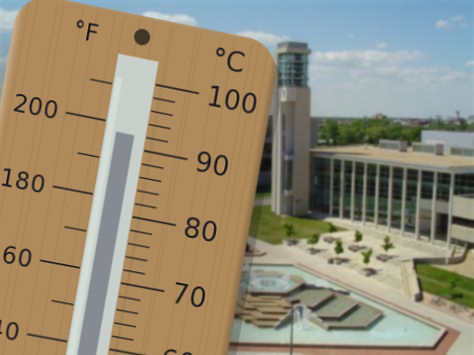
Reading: **92** °C
